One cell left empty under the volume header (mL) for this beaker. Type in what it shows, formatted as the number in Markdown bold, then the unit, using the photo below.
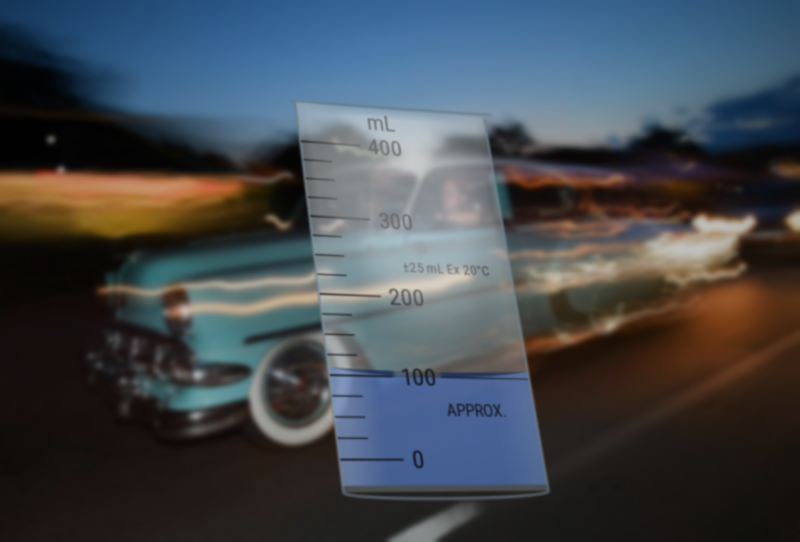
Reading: **100** mL
